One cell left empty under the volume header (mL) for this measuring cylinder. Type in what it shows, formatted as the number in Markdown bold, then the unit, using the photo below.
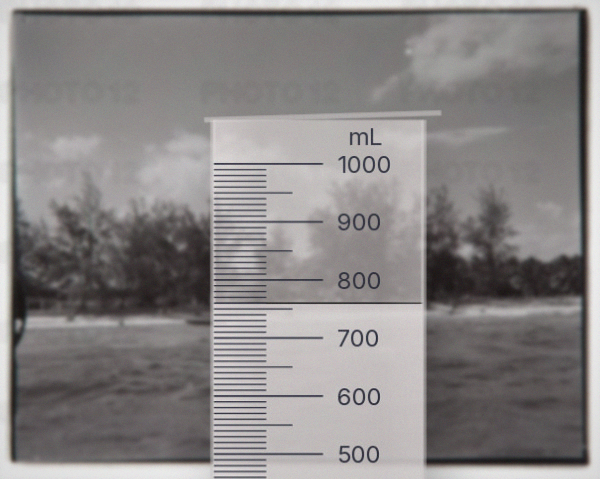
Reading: **760** mL
